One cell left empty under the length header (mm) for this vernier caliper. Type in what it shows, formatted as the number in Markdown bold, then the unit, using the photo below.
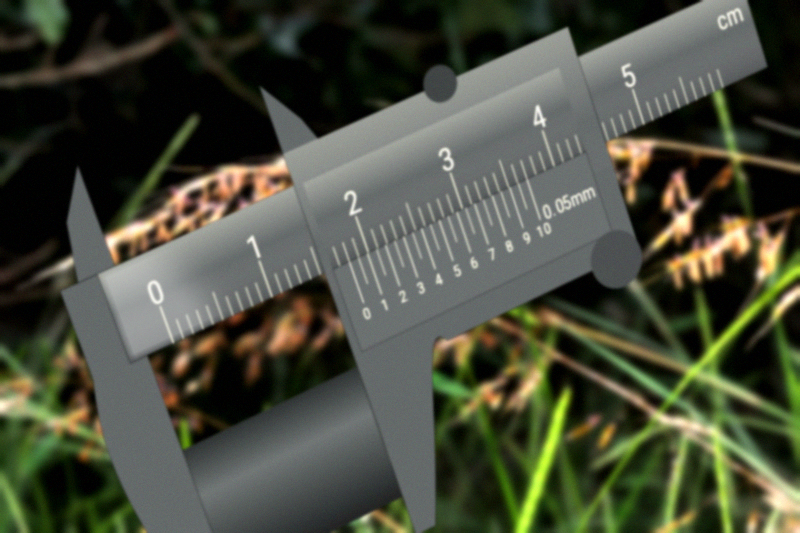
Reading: **18.0** mm
